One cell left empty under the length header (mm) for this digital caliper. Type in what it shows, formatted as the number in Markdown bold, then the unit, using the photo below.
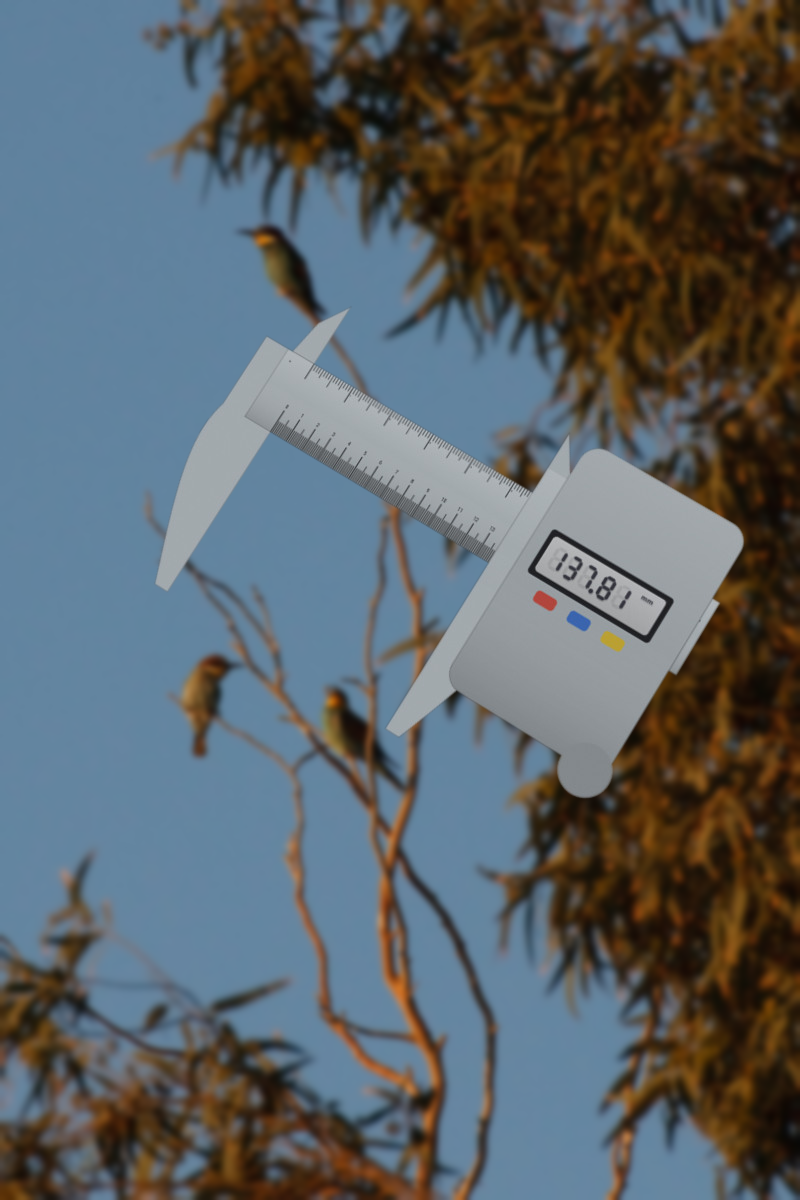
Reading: **137.81** mm
